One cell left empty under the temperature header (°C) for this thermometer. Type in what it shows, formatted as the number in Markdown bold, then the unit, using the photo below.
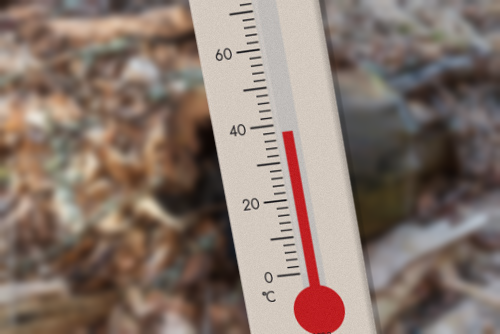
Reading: **38** °C
